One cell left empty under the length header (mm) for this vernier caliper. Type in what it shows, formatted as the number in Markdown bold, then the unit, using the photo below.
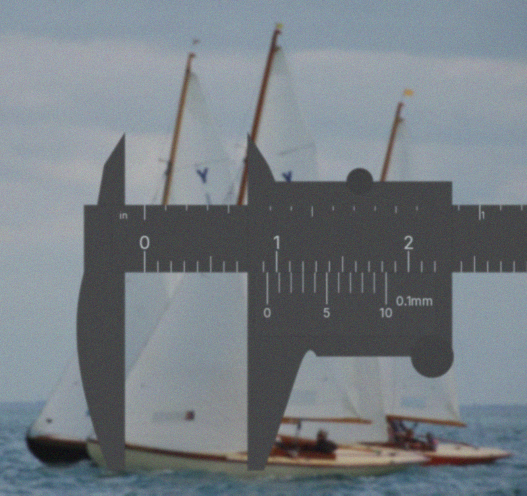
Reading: **9.3** mm
